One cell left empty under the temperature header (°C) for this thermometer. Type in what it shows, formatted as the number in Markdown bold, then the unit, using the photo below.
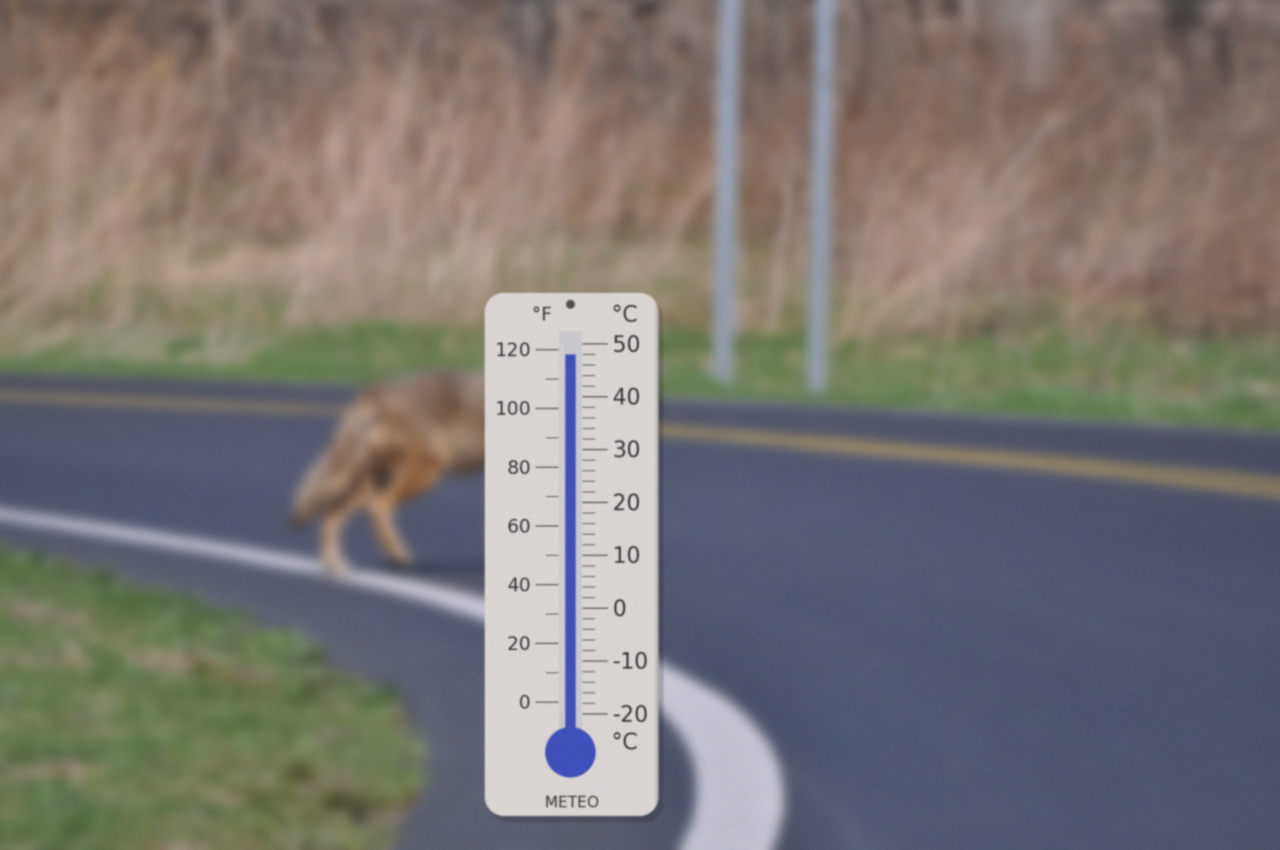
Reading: **48** °C
